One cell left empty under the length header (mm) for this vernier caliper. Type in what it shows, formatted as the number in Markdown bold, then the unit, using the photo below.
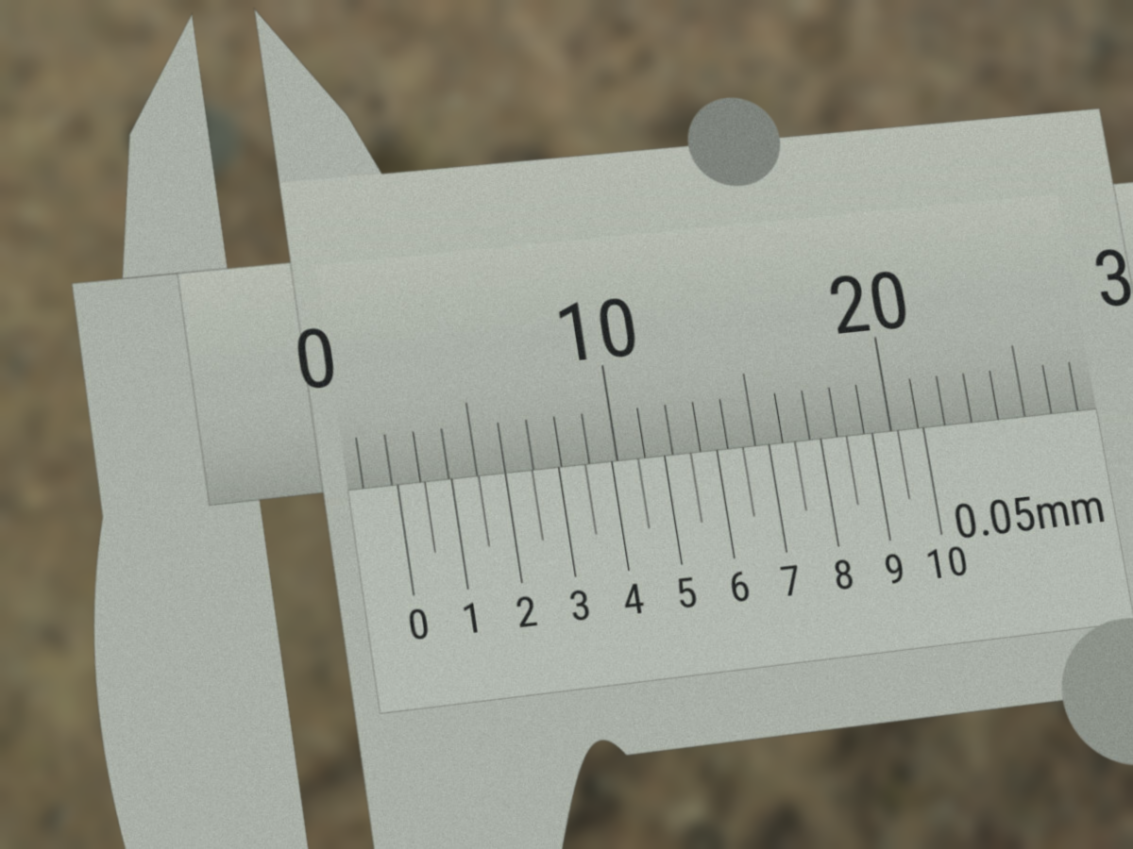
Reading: **2.20** mm
